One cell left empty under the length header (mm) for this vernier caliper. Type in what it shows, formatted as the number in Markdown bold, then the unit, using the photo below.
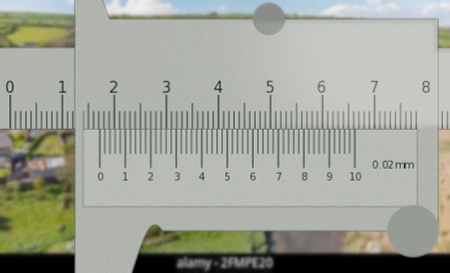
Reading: **17.2** mm
